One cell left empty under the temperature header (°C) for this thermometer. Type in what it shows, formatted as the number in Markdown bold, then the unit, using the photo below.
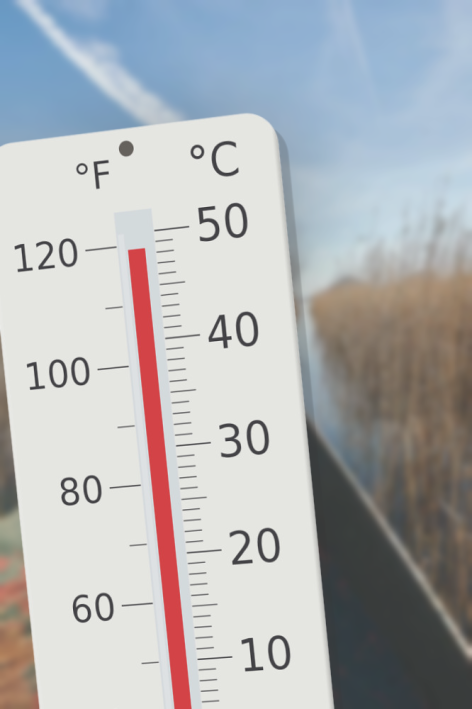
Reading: **48.5** °C
